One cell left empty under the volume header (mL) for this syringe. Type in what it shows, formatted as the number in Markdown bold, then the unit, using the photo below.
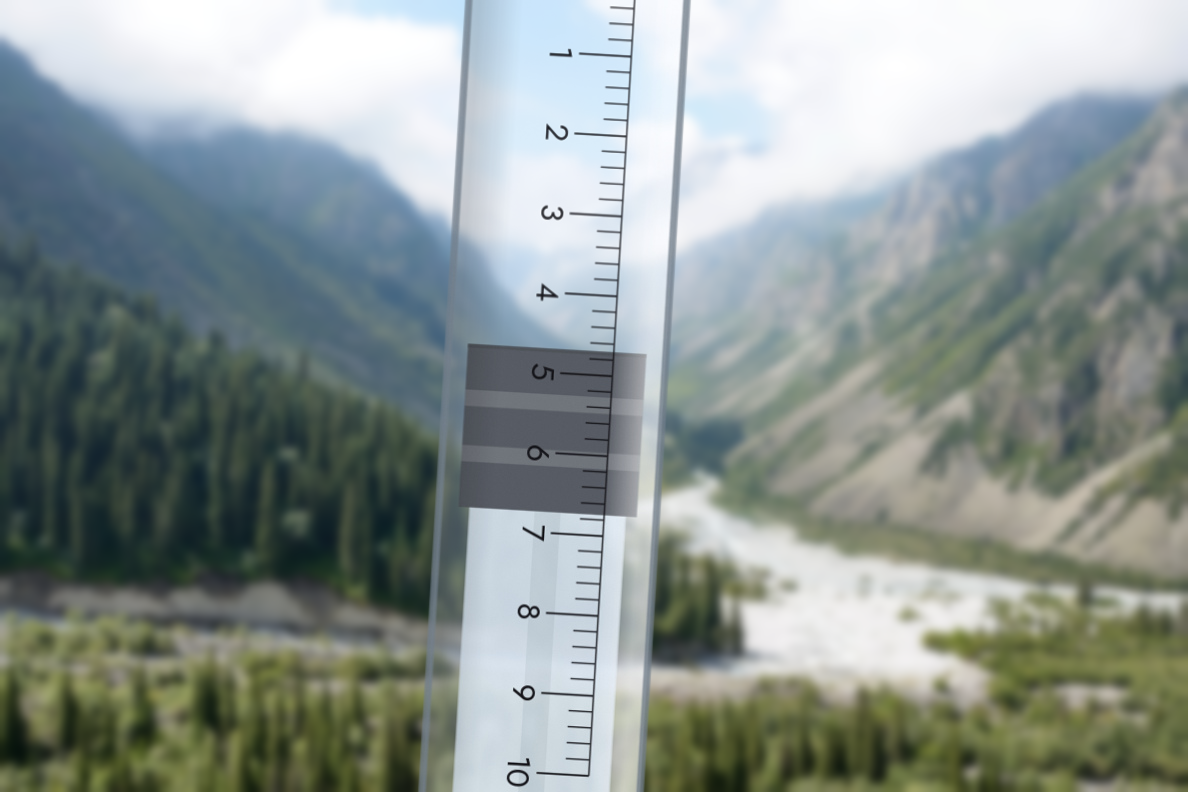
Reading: **4.7** mL
